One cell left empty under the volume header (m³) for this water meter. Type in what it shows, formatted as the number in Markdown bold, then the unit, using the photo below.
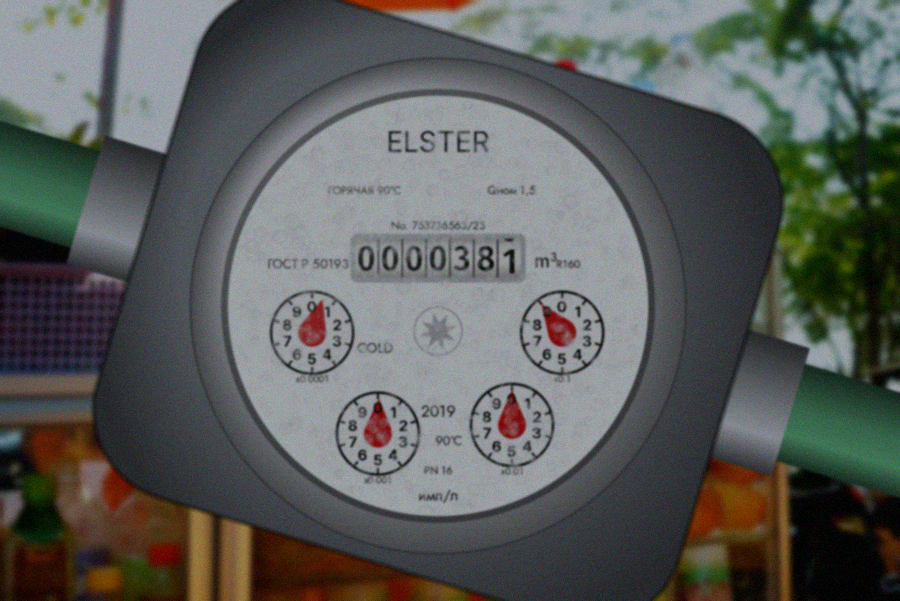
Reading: **380.9000** m³
